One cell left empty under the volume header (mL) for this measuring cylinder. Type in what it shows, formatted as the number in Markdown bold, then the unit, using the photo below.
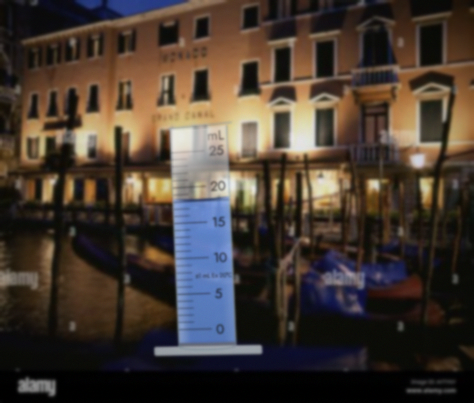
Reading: **18** mL
